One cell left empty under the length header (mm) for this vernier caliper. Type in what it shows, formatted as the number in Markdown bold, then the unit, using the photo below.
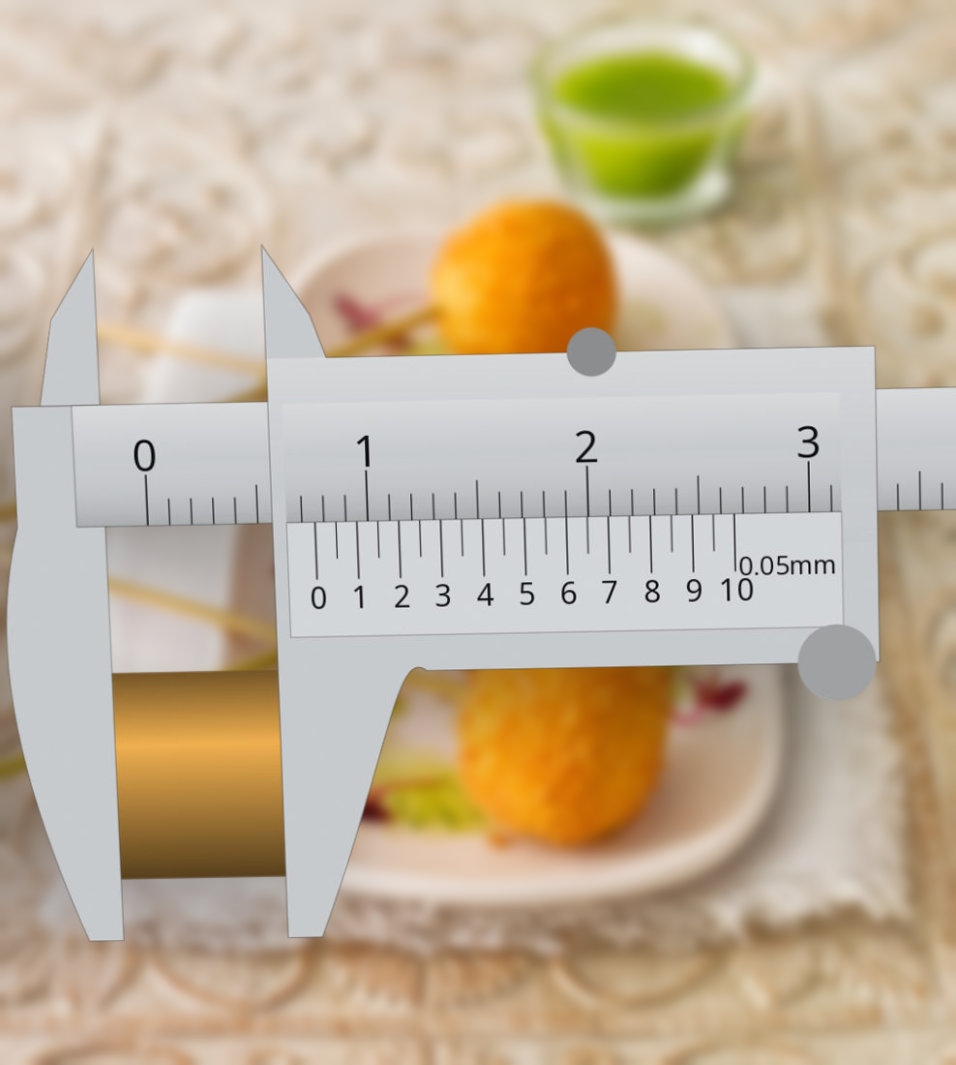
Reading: **7.60** mm
